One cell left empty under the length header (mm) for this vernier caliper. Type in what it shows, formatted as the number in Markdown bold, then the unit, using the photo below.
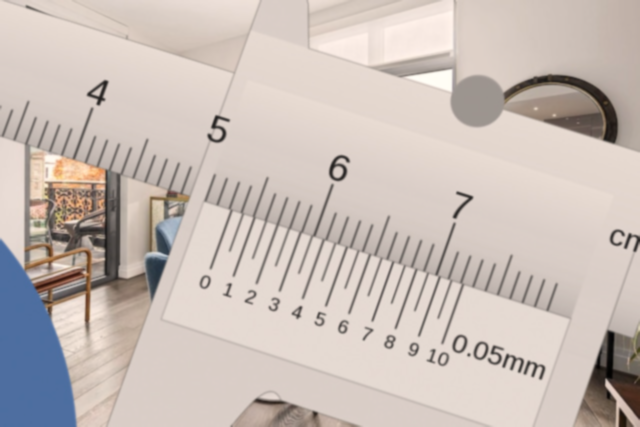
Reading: **53.2** mm
